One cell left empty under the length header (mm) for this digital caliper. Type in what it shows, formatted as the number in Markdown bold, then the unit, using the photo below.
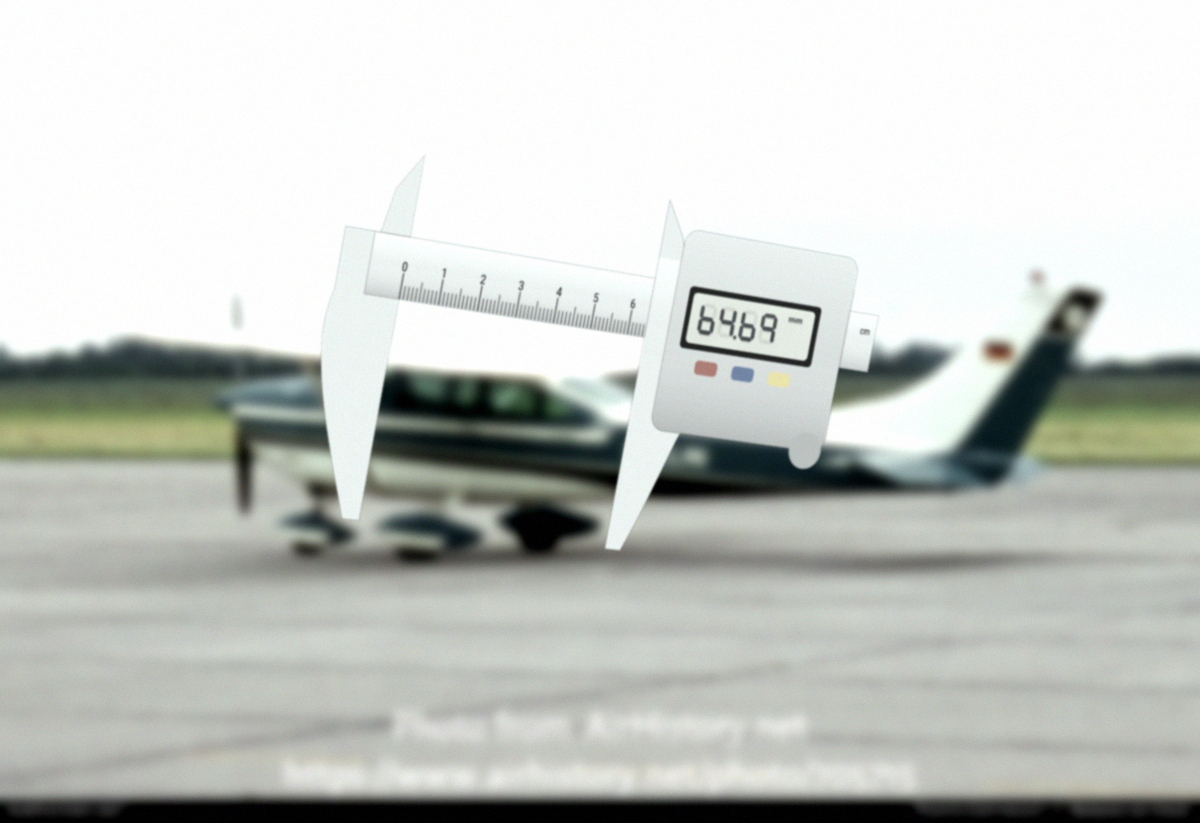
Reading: **64.69** mm
